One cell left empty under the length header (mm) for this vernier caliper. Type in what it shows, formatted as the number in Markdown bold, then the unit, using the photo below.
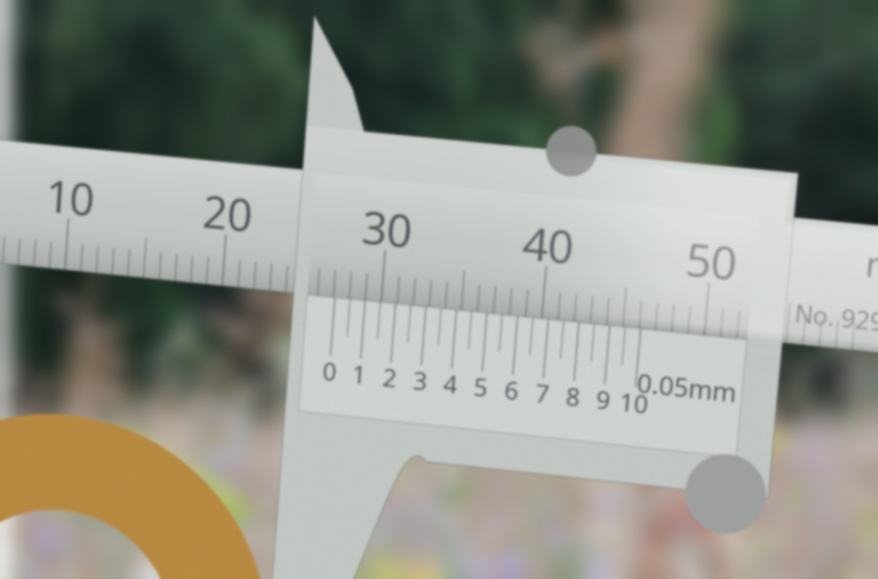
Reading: **27.1** mm
